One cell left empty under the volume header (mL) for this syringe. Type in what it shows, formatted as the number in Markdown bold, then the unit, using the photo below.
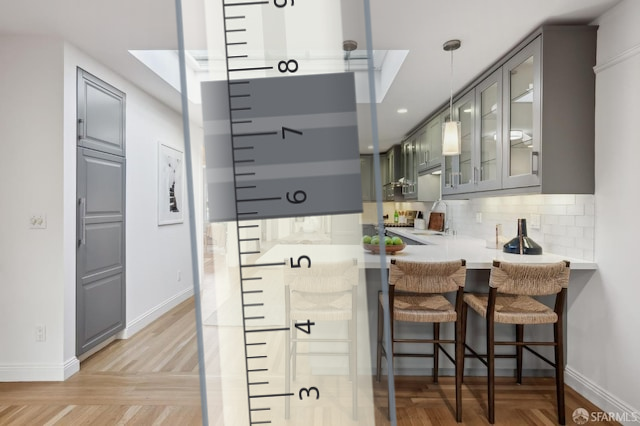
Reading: **5.7** mL
